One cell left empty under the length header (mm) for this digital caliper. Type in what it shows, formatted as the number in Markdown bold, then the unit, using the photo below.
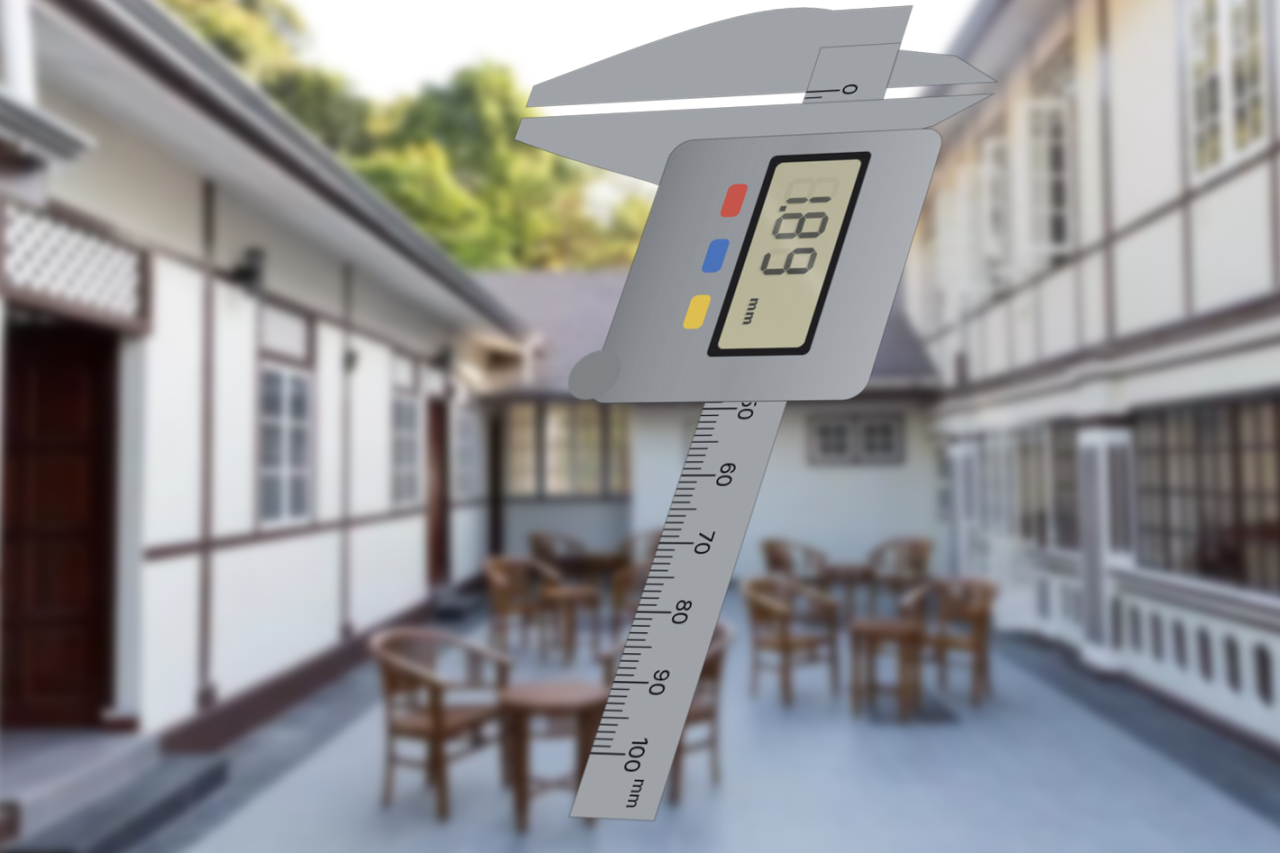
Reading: **1.89** mm
